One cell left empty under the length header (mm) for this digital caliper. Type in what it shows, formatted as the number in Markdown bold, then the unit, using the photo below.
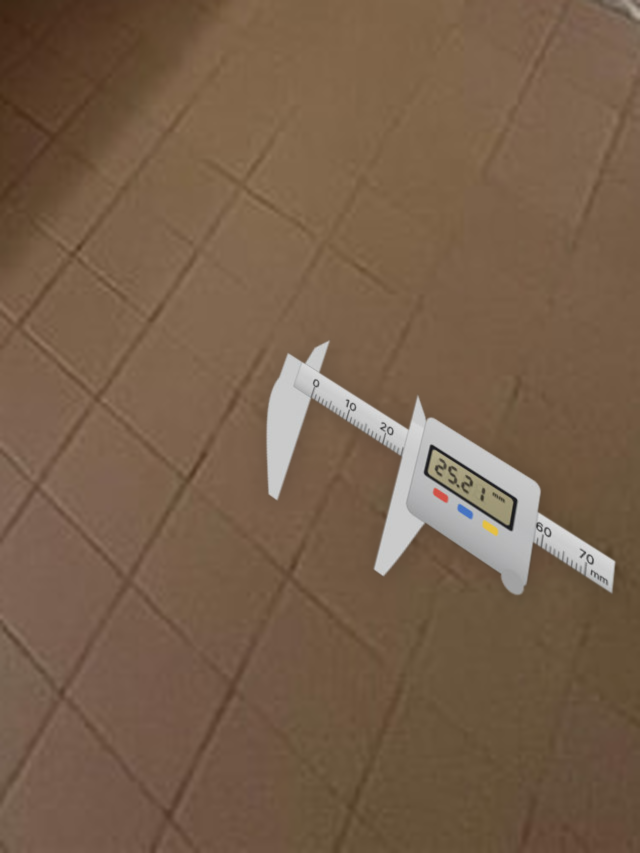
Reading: **25.21** mm
